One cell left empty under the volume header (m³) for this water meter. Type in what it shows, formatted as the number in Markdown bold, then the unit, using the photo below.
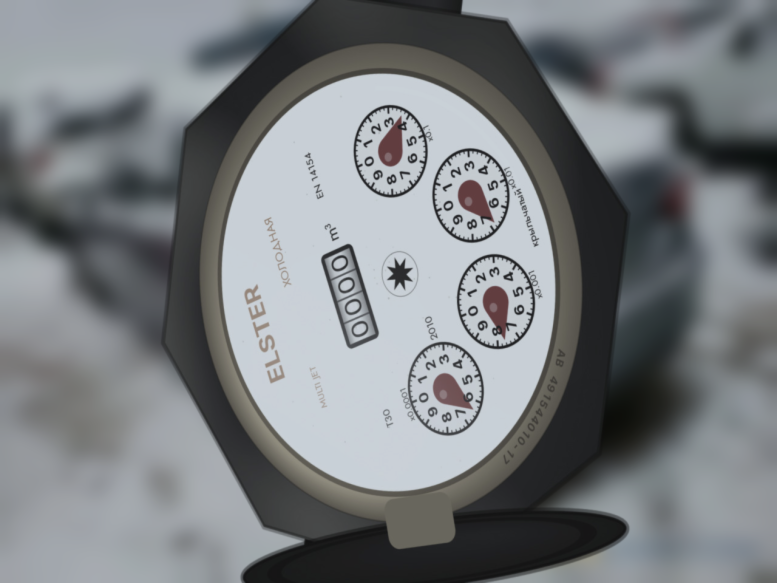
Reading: **0.3676** m³
